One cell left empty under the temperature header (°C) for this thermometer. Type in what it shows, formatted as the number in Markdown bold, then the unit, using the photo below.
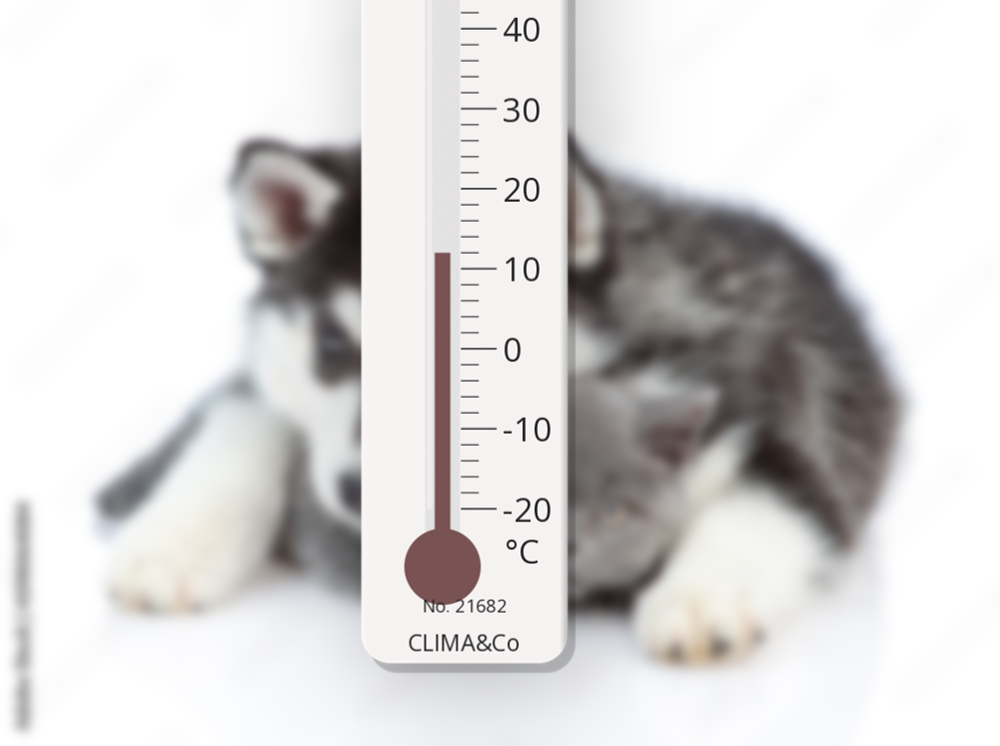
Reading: **12** °C
